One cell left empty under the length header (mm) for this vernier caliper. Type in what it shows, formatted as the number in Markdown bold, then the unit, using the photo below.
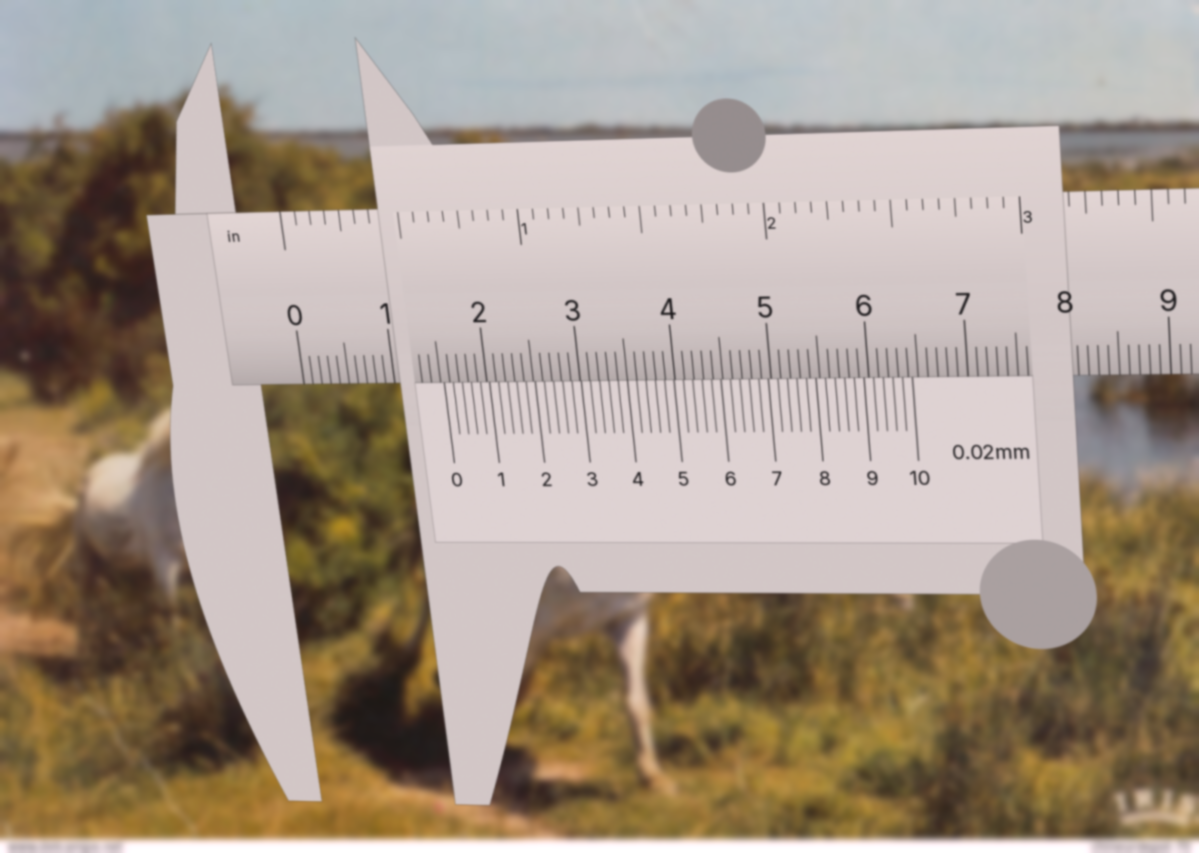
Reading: **15.4** mm
